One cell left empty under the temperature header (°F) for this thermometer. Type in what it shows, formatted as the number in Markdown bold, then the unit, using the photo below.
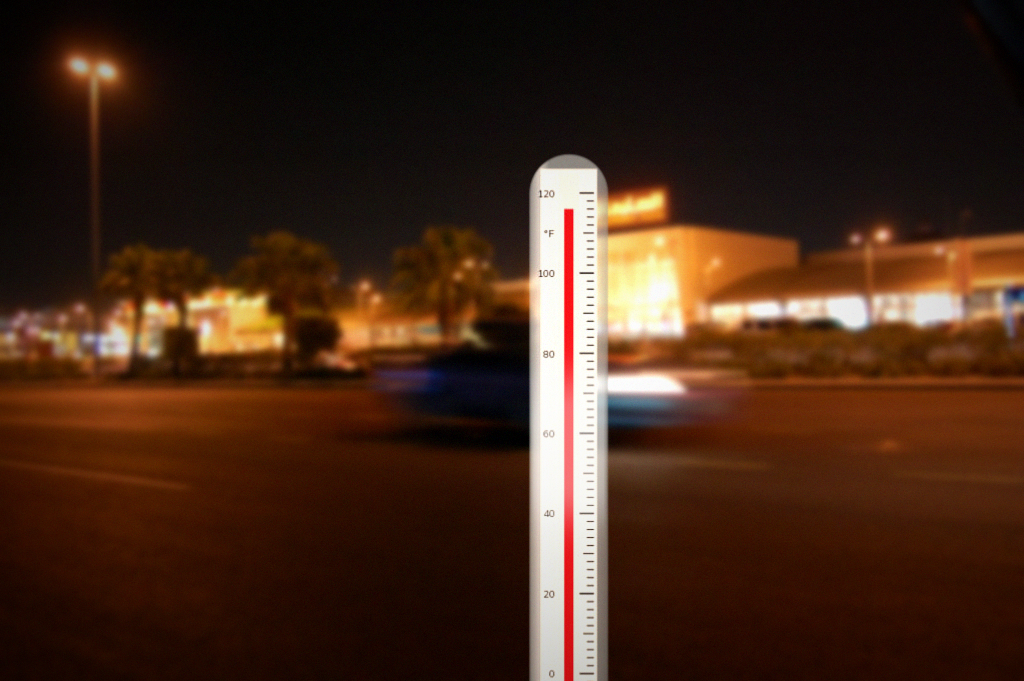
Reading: **116** °F
